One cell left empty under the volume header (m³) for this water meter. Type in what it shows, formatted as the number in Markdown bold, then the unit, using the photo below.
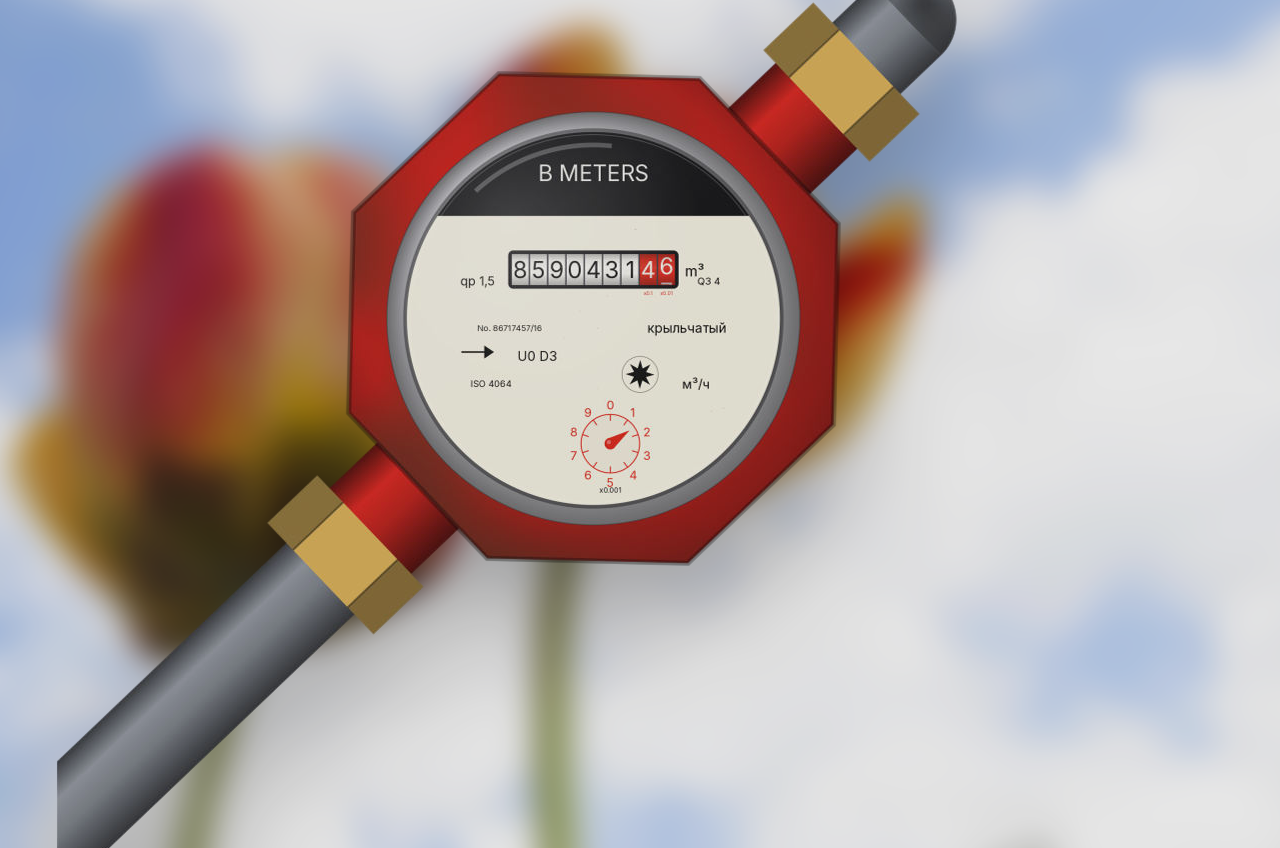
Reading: **8590431.461** m³
